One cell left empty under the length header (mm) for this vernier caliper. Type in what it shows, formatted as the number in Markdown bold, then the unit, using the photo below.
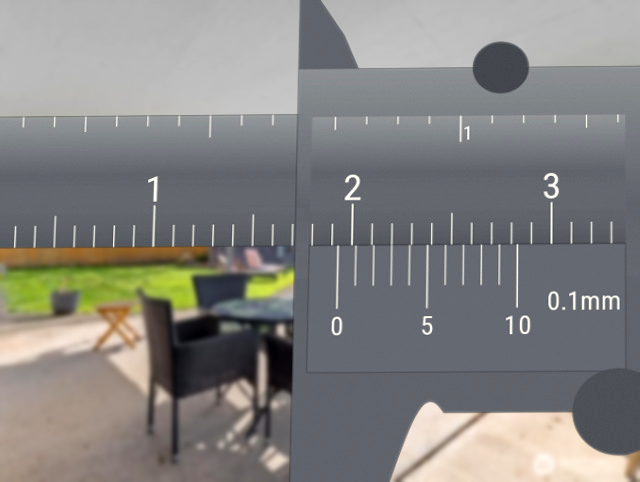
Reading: **19.3** mm
